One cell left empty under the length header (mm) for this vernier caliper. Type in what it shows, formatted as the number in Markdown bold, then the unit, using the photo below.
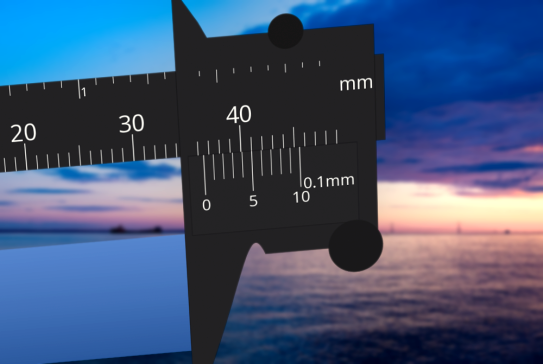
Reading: **36.5** mm
